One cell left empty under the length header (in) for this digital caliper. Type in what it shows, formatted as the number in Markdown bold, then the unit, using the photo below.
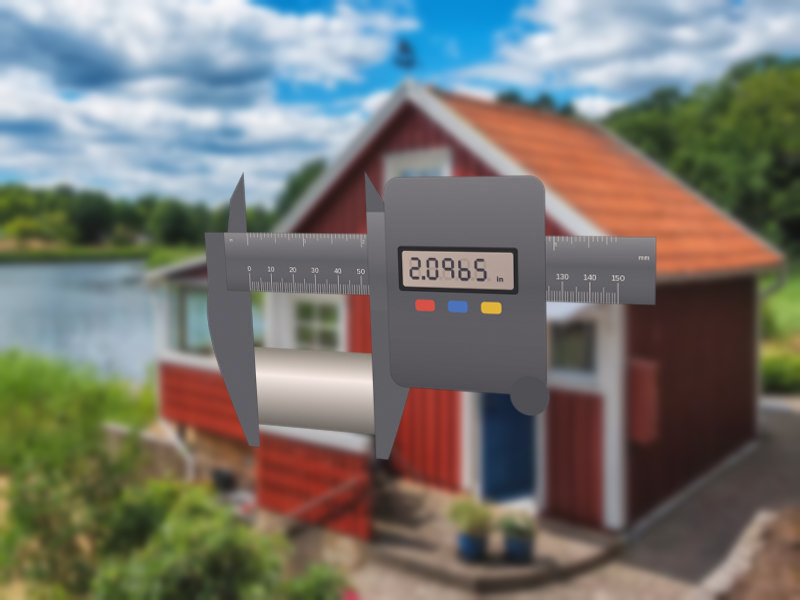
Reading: **2.0965** in
